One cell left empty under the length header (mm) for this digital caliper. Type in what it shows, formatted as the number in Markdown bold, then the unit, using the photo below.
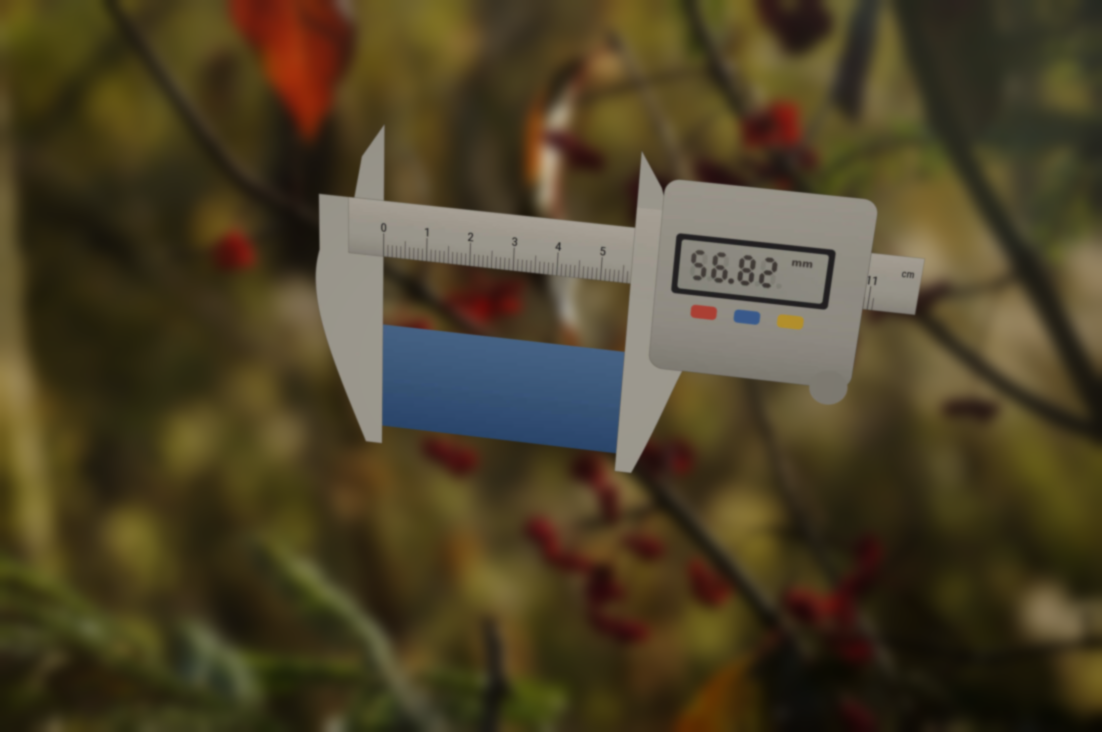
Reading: **56.82** mm
